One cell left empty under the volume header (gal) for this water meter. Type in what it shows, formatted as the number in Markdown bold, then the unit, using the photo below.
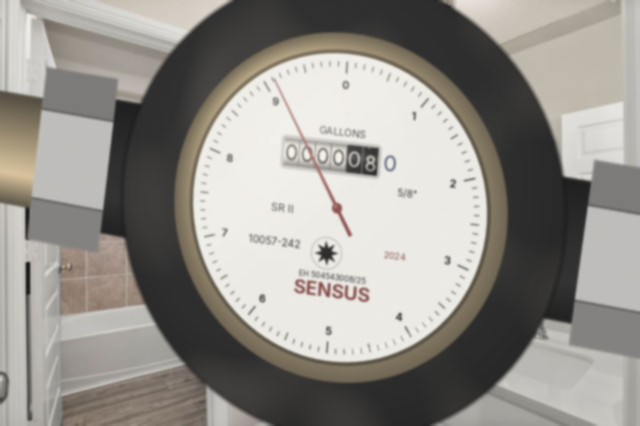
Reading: **79.1** gal
